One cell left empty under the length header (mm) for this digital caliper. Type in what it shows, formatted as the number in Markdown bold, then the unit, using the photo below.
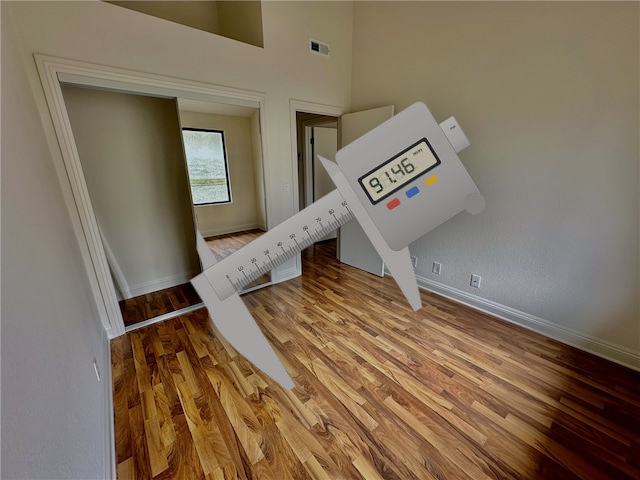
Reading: **91.46** mm
